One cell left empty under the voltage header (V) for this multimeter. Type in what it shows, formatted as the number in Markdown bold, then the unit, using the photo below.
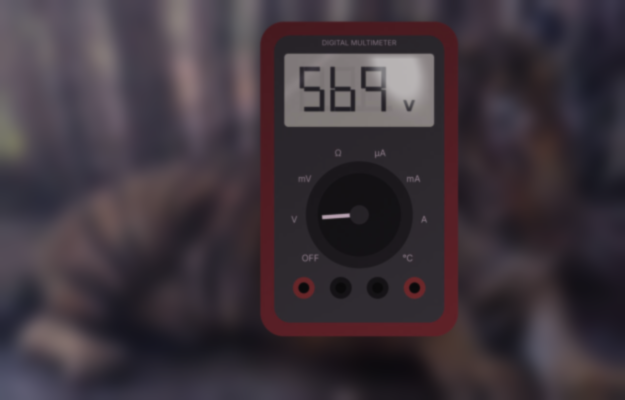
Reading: **569** V
